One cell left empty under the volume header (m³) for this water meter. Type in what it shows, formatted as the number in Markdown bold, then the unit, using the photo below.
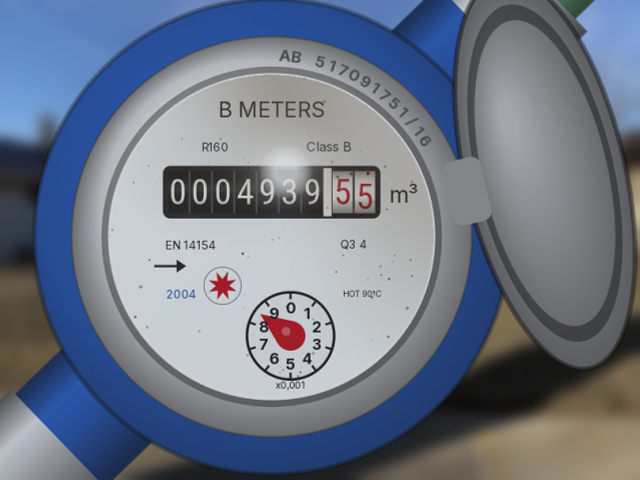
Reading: **4939.548** m³
